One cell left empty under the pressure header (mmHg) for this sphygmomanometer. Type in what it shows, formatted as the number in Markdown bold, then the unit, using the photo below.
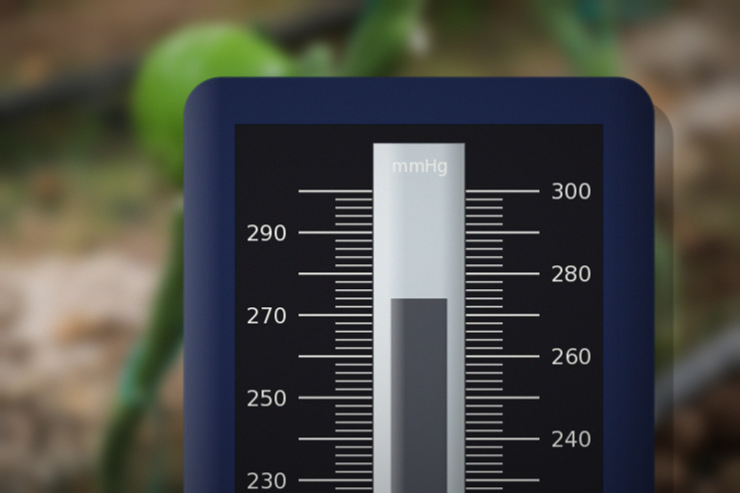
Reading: **274** mmHg
